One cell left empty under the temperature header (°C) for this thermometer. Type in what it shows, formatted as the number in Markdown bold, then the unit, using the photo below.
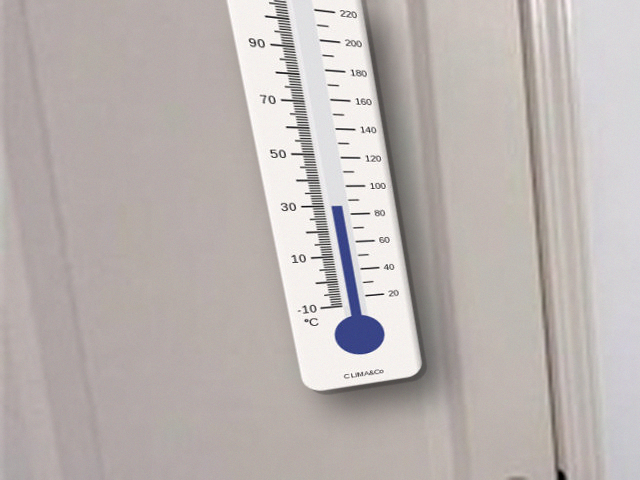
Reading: **30** °C
